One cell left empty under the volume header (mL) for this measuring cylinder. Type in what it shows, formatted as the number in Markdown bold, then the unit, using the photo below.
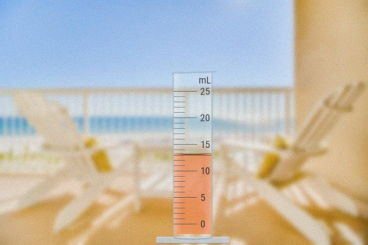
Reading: **13** mL
